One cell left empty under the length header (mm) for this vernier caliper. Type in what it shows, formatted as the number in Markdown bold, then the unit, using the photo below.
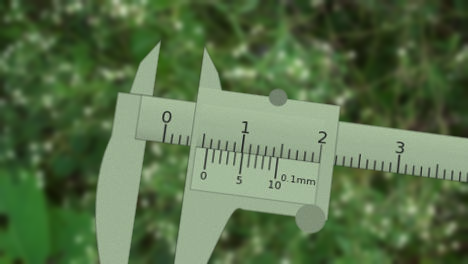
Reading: **5.6** mm
